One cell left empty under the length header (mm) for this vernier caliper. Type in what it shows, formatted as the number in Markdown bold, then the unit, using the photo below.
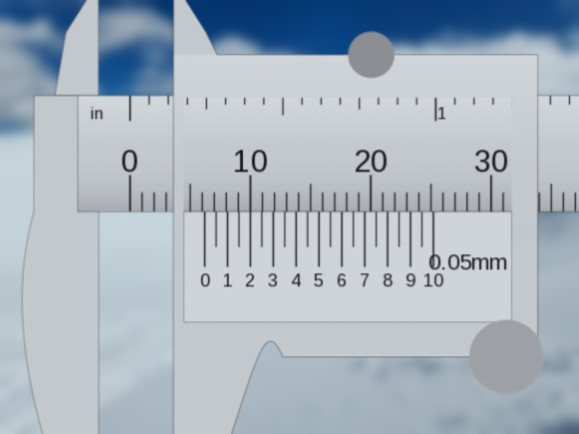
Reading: **6.2** mm
